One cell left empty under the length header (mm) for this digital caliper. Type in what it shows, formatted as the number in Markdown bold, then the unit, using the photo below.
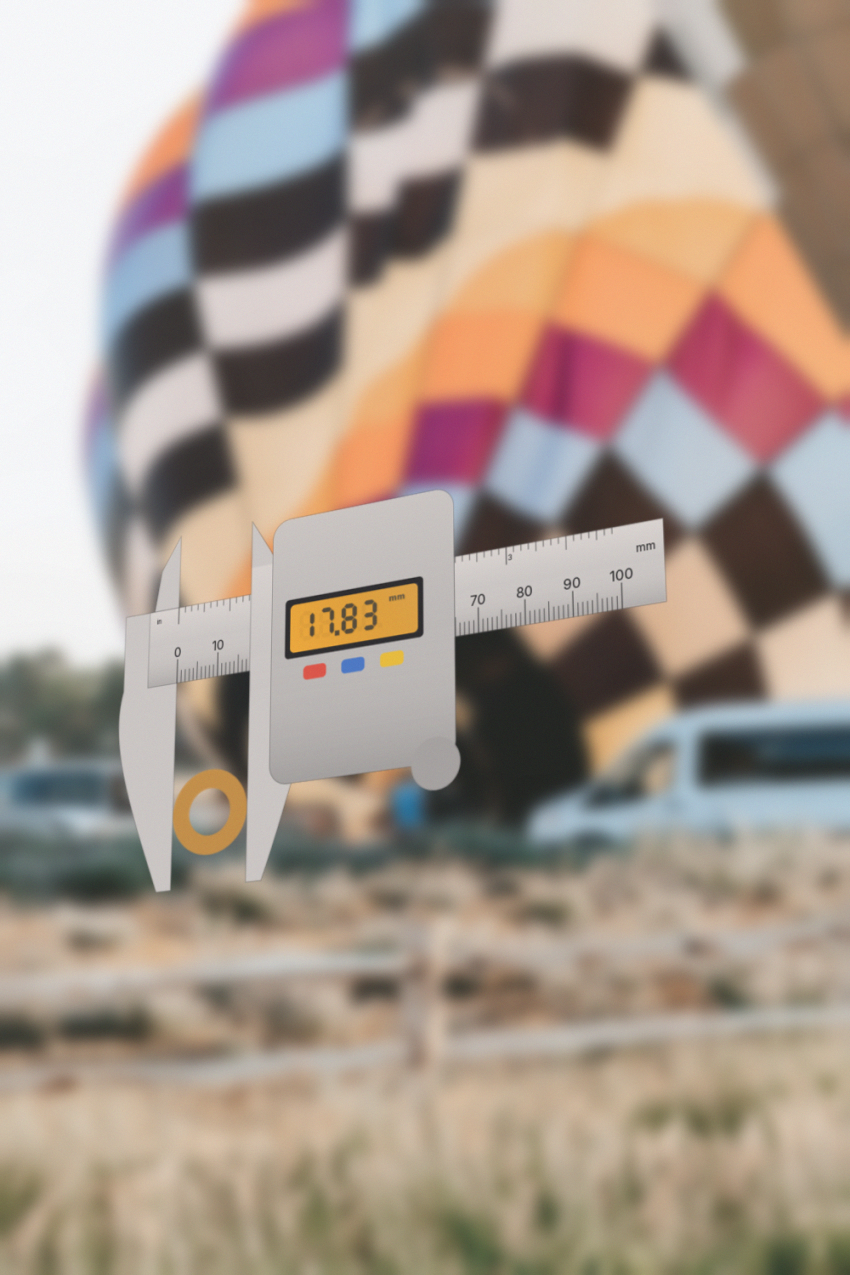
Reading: **17.83** mm
